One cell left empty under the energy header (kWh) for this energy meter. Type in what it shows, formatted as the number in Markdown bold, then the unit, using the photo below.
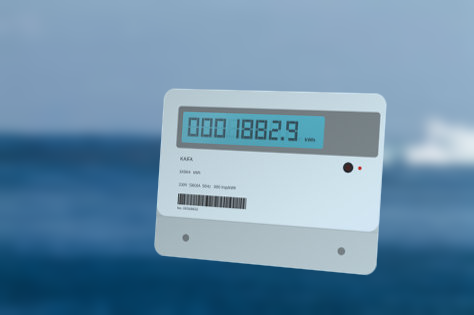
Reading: **1882.9** kWh
